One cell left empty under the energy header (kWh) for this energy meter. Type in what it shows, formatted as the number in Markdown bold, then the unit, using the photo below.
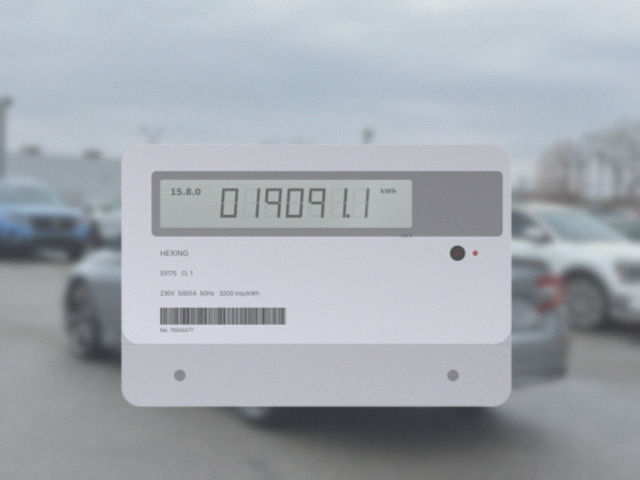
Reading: **19091.1** kWh
